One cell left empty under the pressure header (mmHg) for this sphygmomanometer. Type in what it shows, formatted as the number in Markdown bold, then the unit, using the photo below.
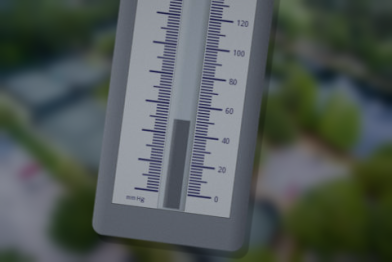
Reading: **50** mmHg
